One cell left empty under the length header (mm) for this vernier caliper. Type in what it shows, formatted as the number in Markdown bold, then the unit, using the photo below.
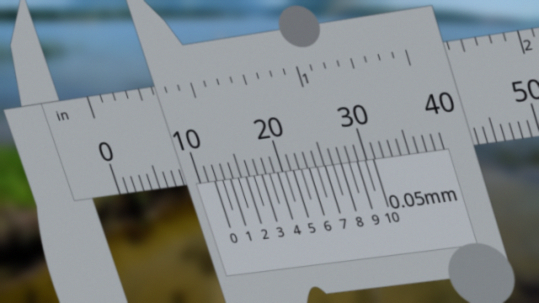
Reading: **11.8** mm
